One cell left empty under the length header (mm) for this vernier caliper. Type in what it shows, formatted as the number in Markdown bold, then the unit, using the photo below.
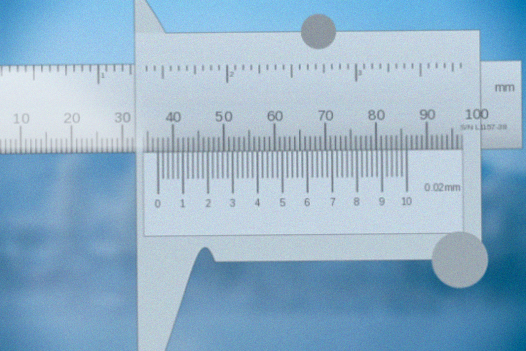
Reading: **37.0** mm
